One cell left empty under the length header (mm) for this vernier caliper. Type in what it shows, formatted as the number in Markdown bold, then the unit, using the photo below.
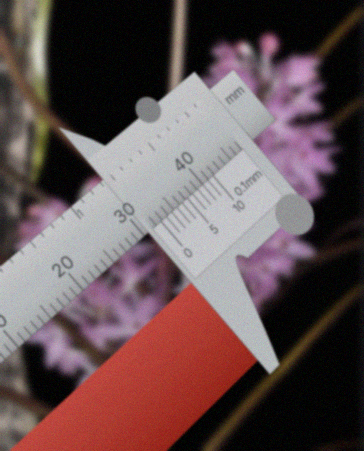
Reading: **32.8** mm
